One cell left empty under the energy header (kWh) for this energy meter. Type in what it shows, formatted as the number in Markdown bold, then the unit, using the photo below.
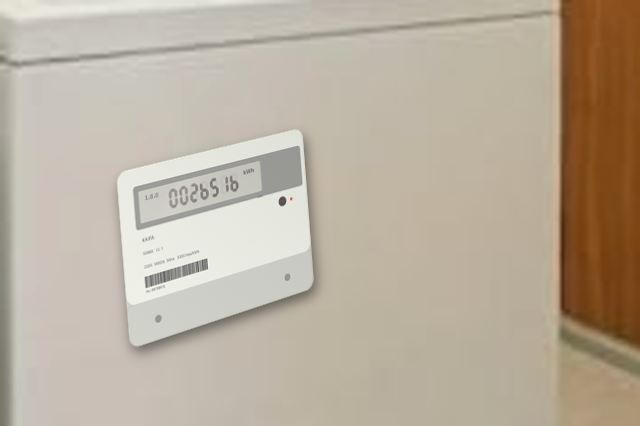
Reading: **26516** kWh
